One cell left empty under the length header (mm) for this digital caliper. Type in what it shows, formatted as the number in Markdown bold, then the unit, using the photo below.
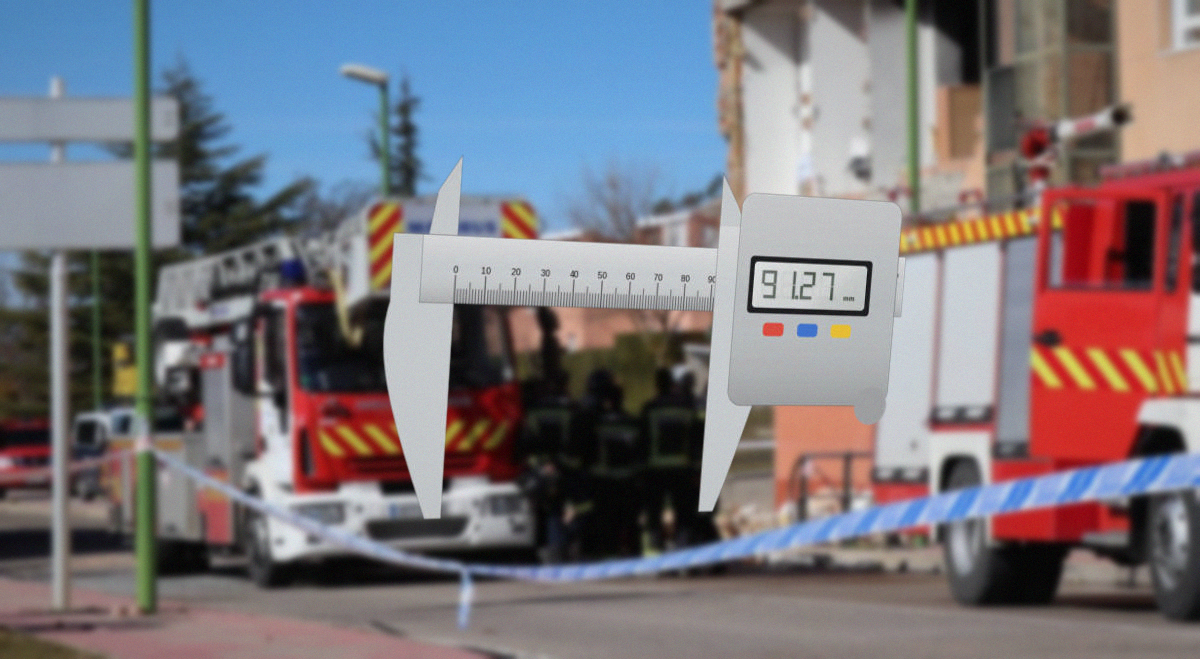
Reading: **91.27** mm
